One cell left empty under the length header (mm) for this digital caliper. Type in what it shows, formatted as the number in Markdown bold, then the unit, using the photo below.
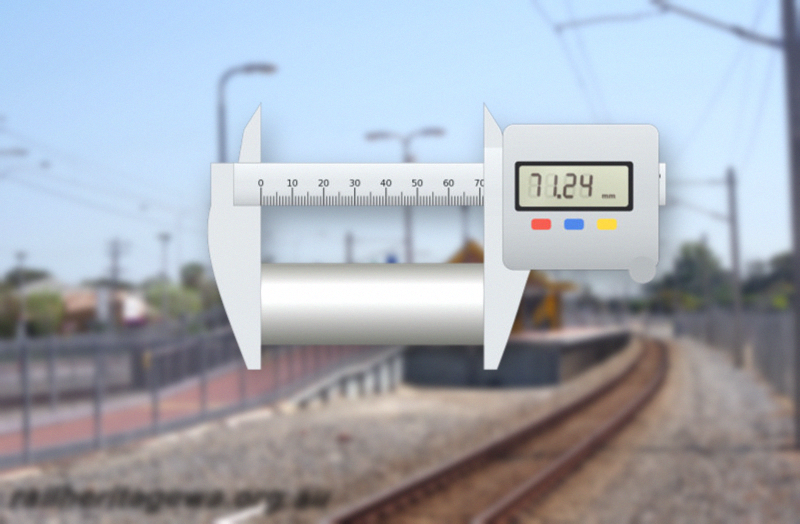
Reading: **71.24** mm
